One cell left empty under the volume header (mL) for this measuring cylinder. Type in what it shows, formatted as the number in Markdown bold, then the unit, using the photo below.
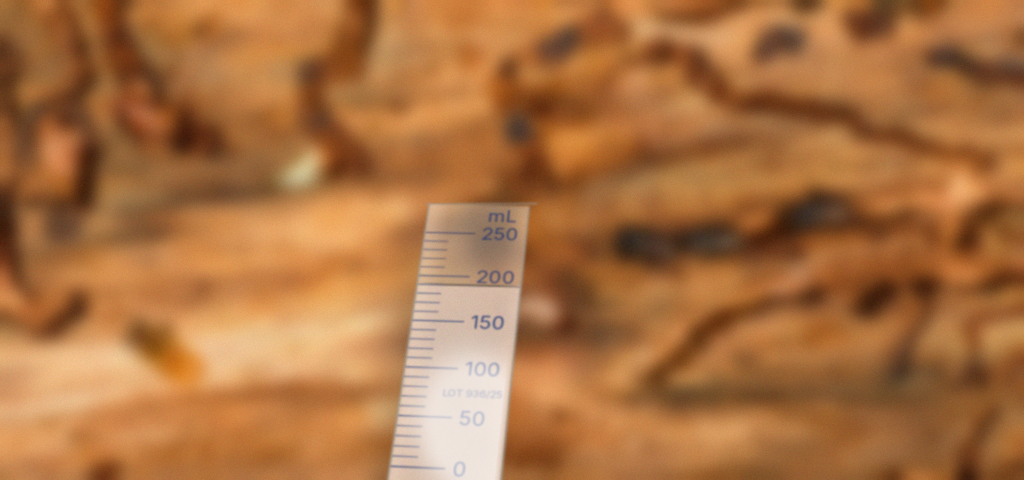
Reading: **190** mL
